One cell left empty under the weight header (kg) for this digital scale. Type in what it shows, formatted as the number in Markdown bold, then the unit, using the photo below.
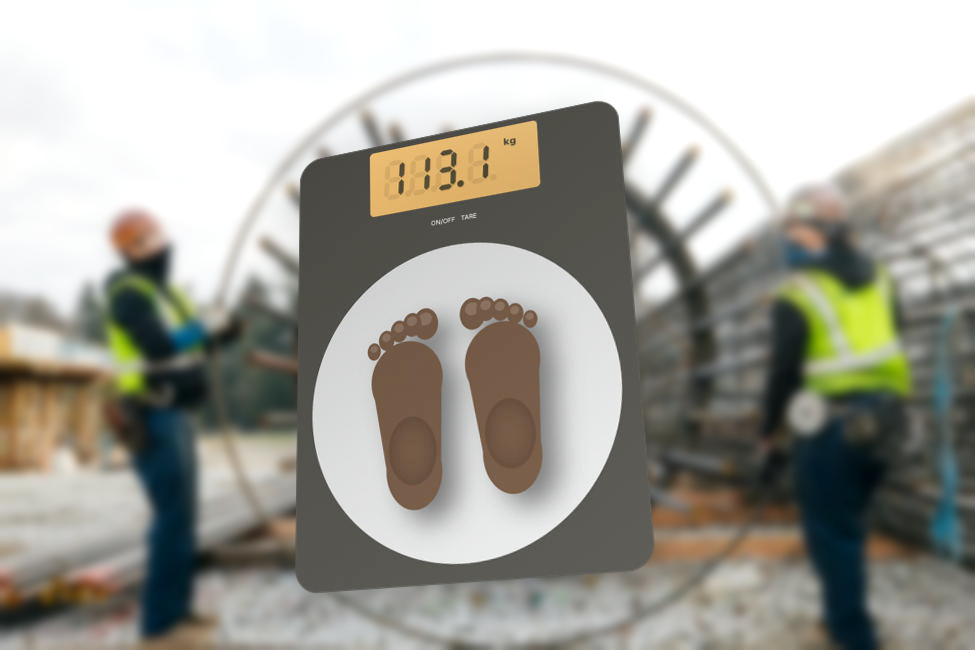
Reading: **113.1** kg
